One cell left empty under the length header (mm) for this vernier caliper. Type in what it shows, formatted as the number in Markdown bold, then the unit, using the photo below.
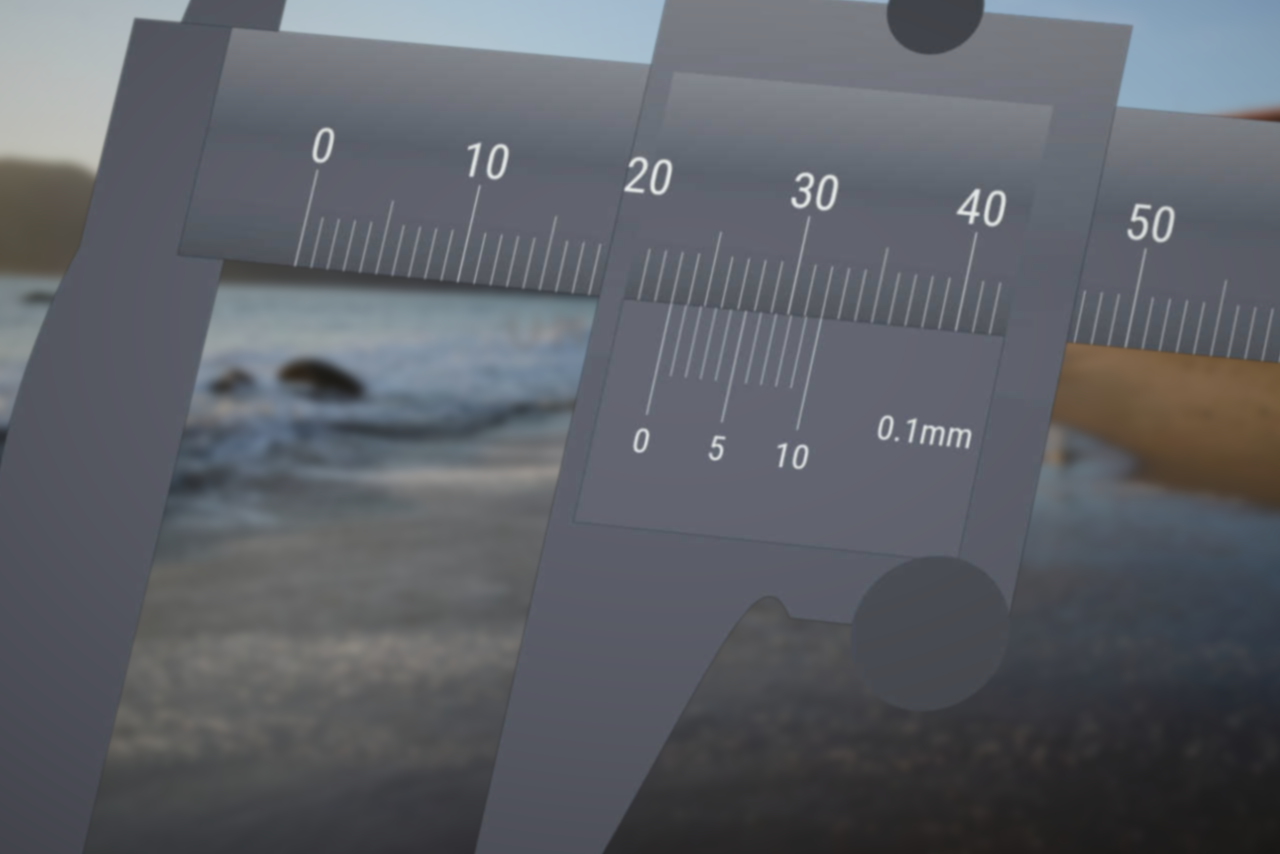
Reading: **23.0** mm
